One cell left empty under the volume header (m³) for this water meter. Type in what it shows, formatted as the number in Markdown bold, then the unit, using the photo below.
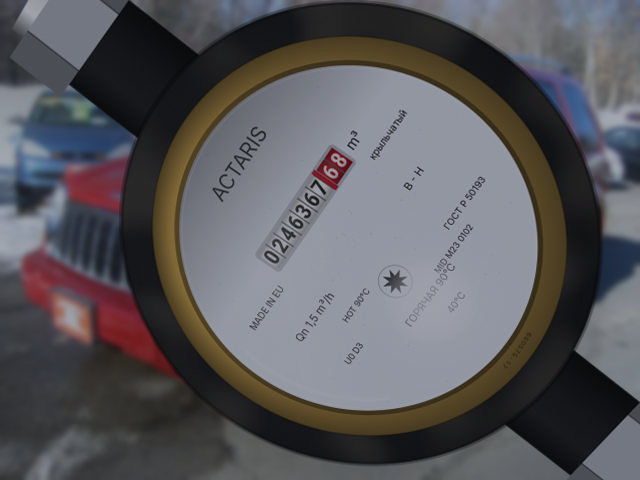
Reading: **246367.68** m³
